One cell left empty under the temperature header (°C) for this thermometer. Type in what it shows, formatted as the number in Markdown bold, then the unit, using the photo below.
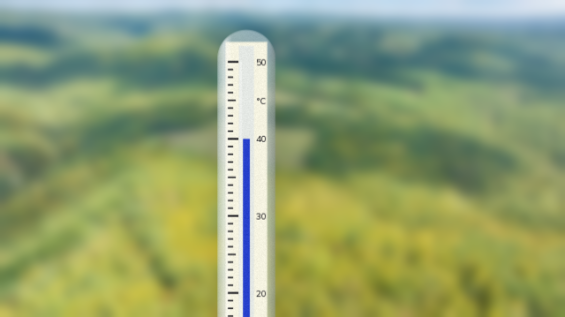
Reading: **40** °C
